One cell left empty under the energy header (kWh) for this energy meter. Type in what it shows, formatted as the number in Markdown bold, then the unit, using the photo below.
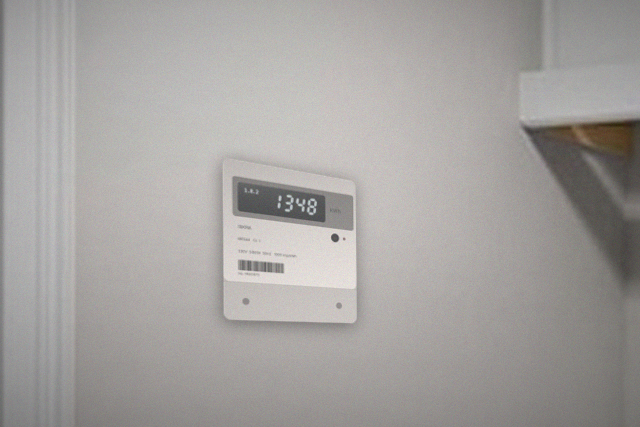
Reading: **1348** kWh
